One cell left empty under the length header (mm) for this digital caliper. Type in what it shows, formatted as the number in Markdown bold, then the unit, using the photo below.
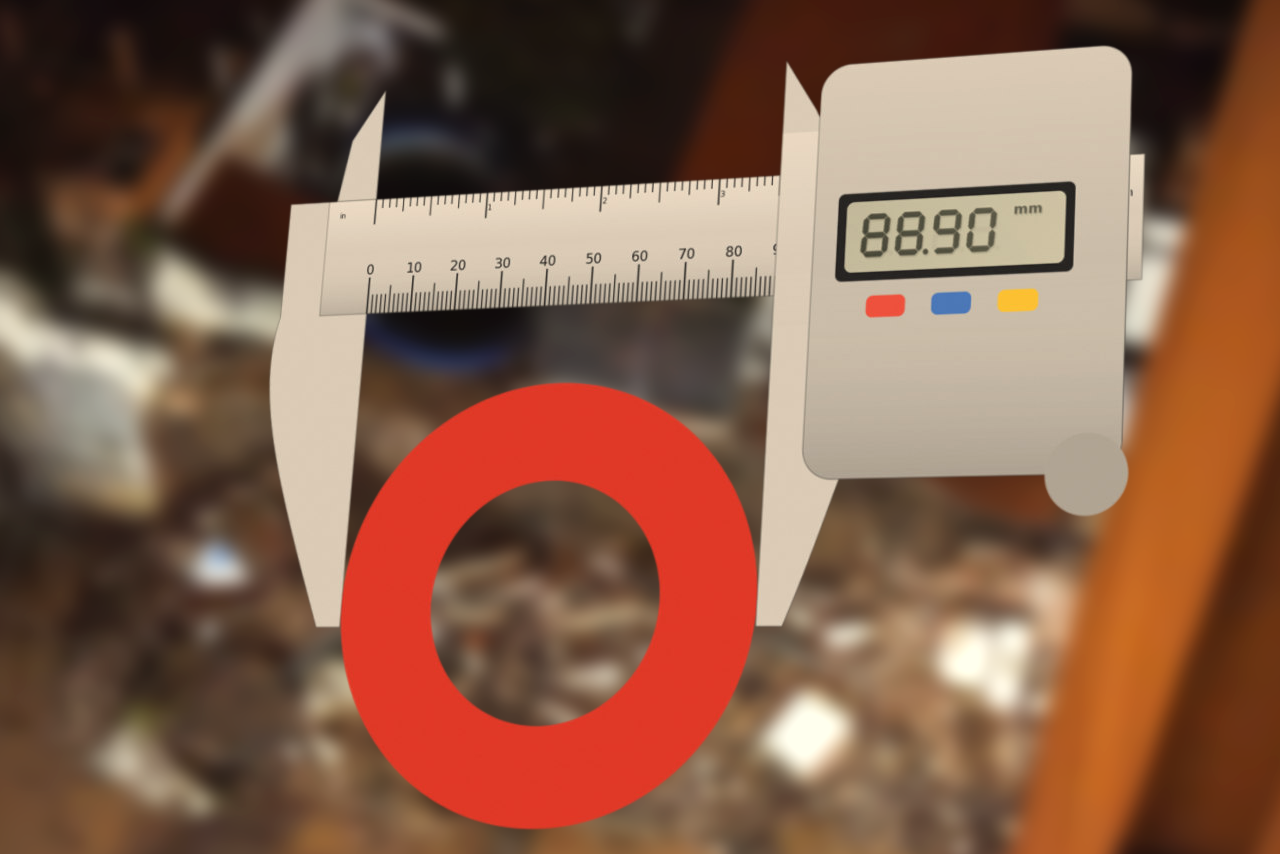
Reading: **88.90** mm
